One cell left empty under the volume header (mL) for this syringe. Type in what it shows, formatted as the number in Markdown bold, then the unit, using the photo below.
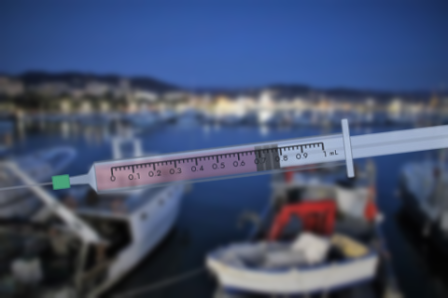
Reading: **0.68** mL
